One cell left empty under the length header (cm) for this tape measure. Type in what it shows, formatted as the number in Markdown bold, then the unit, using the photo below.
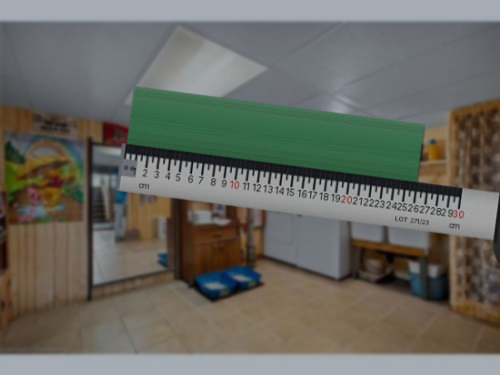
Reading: **26** cm
